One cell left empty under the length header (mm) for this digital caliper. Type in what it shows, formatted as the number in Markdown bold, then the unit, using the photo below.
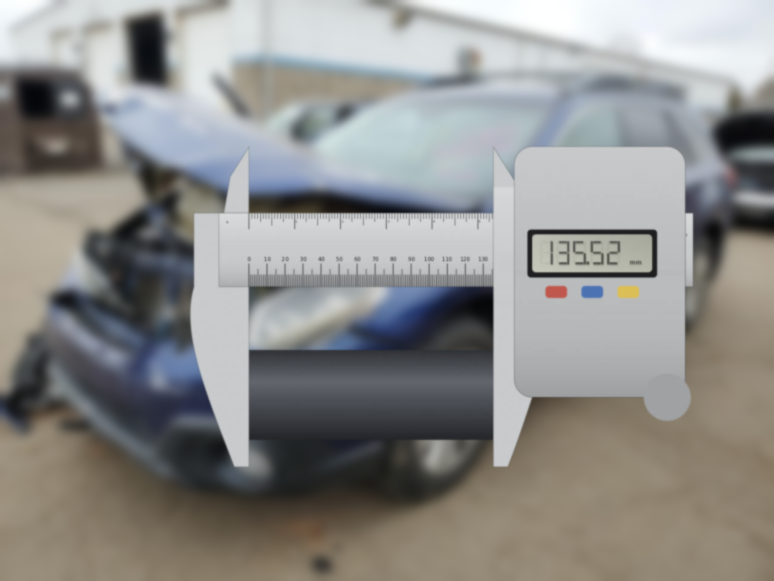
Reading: **135.52** mm
